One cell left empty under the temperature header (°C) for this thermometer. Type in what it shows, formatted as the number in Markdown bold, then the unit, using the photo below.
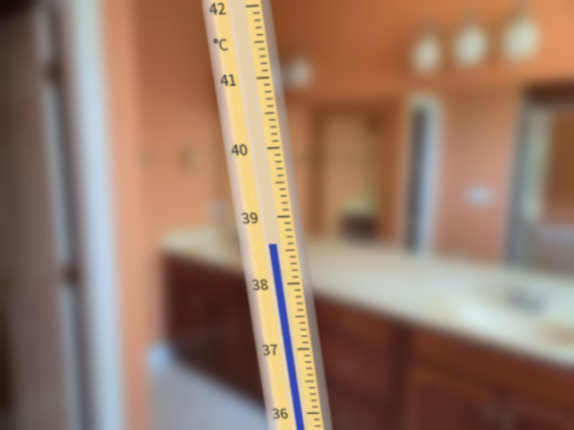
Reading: **38.6** °C
